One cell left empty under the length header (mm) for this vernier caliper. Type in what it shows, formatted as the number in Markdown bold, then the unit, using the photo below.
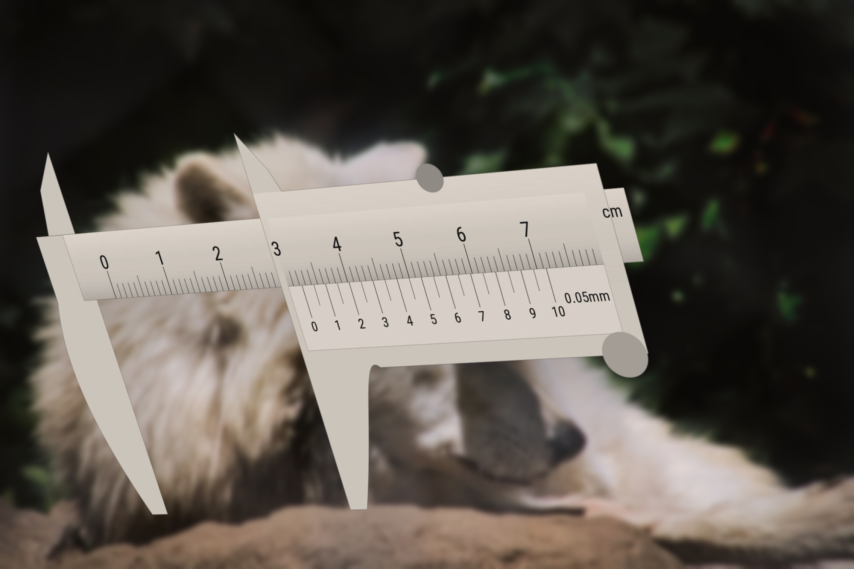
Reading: **32.4** mm
